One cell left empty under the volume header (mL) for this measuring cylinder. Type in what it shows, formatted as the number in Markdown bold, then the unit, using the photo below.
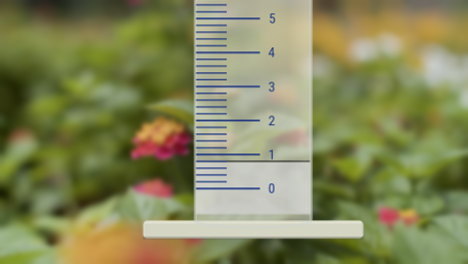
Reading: **0.8** mL
